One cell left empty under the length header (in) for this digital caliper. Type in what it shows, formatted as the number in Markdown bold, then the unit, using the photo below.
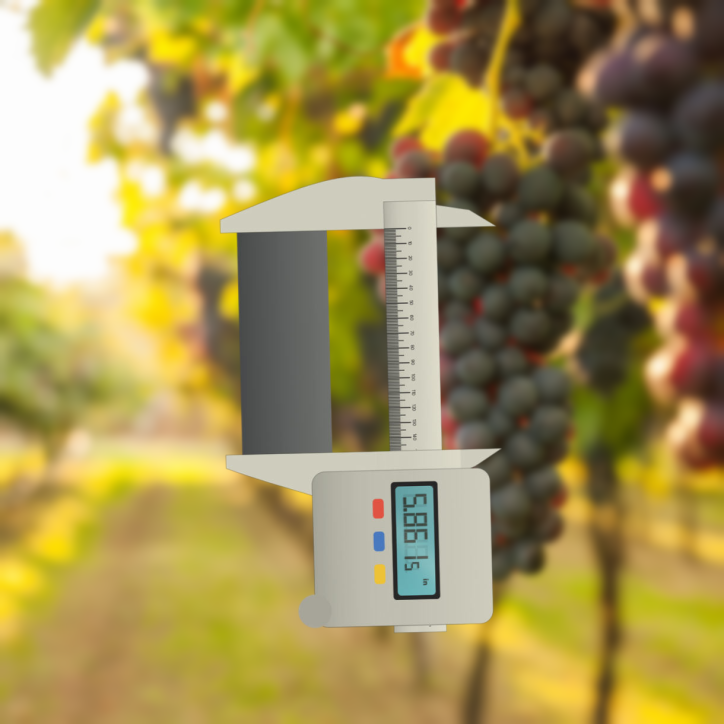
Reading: **5.8615** in
